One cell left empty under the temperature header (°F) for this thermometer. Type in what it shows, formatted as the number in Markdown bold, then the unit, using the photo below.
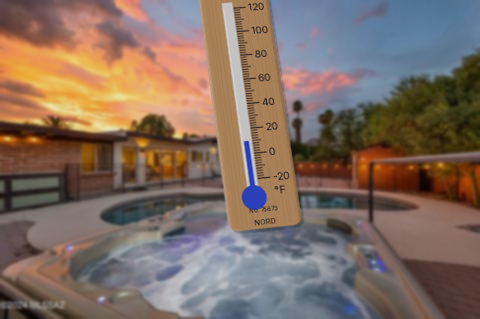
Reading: **10** °F
